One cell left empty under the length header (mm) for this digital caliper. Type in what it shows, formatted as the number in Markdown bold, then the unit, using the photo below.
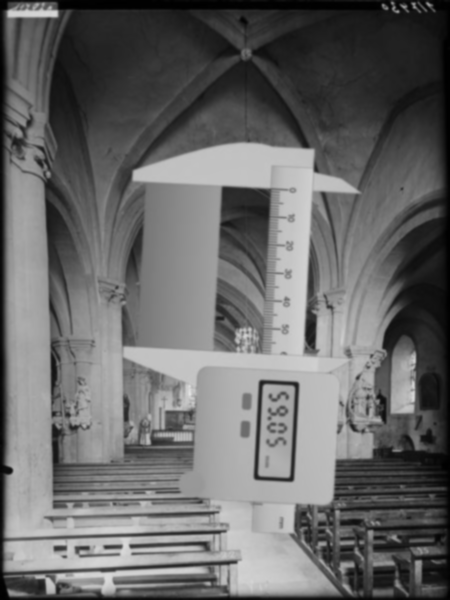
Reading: **59.05** mm
